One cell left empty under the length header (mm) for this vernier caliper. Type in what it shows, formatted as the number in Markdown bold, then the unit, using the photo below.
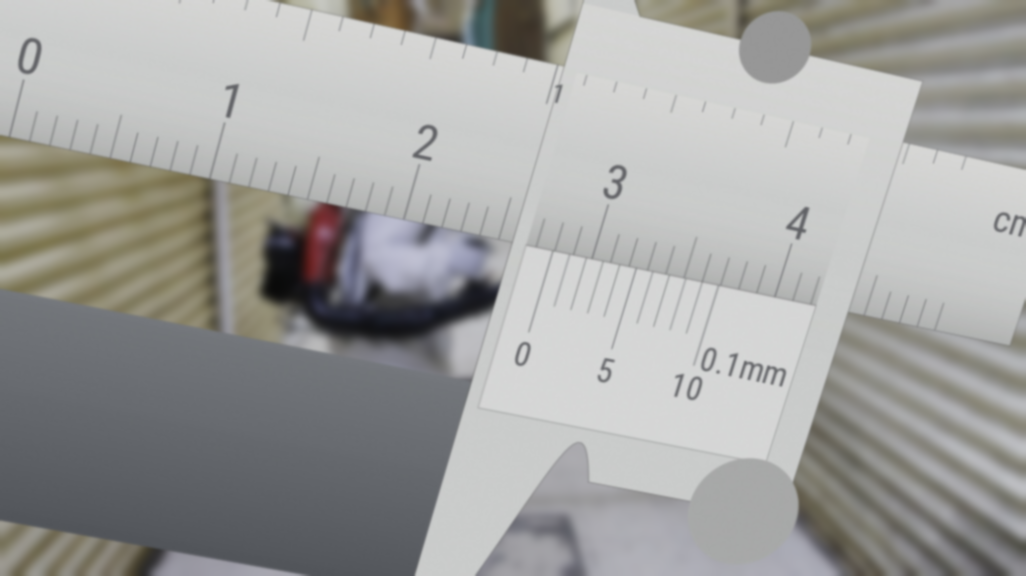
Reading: **27.9** mm
